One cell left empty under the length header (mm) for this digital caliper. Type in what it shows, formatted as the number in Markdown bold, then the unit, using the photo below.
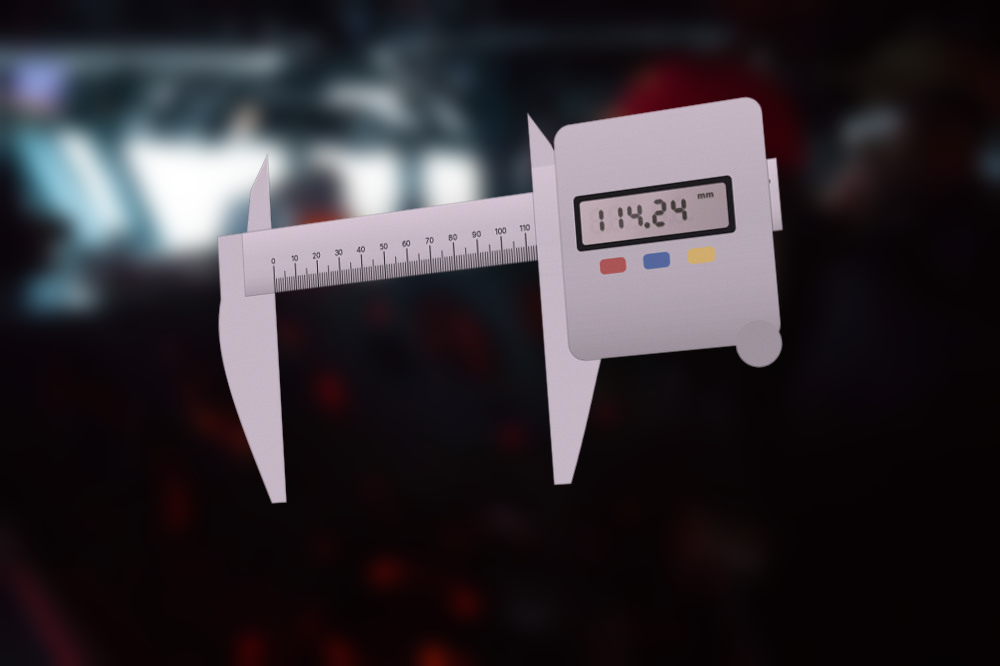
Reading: **114.24** mm
